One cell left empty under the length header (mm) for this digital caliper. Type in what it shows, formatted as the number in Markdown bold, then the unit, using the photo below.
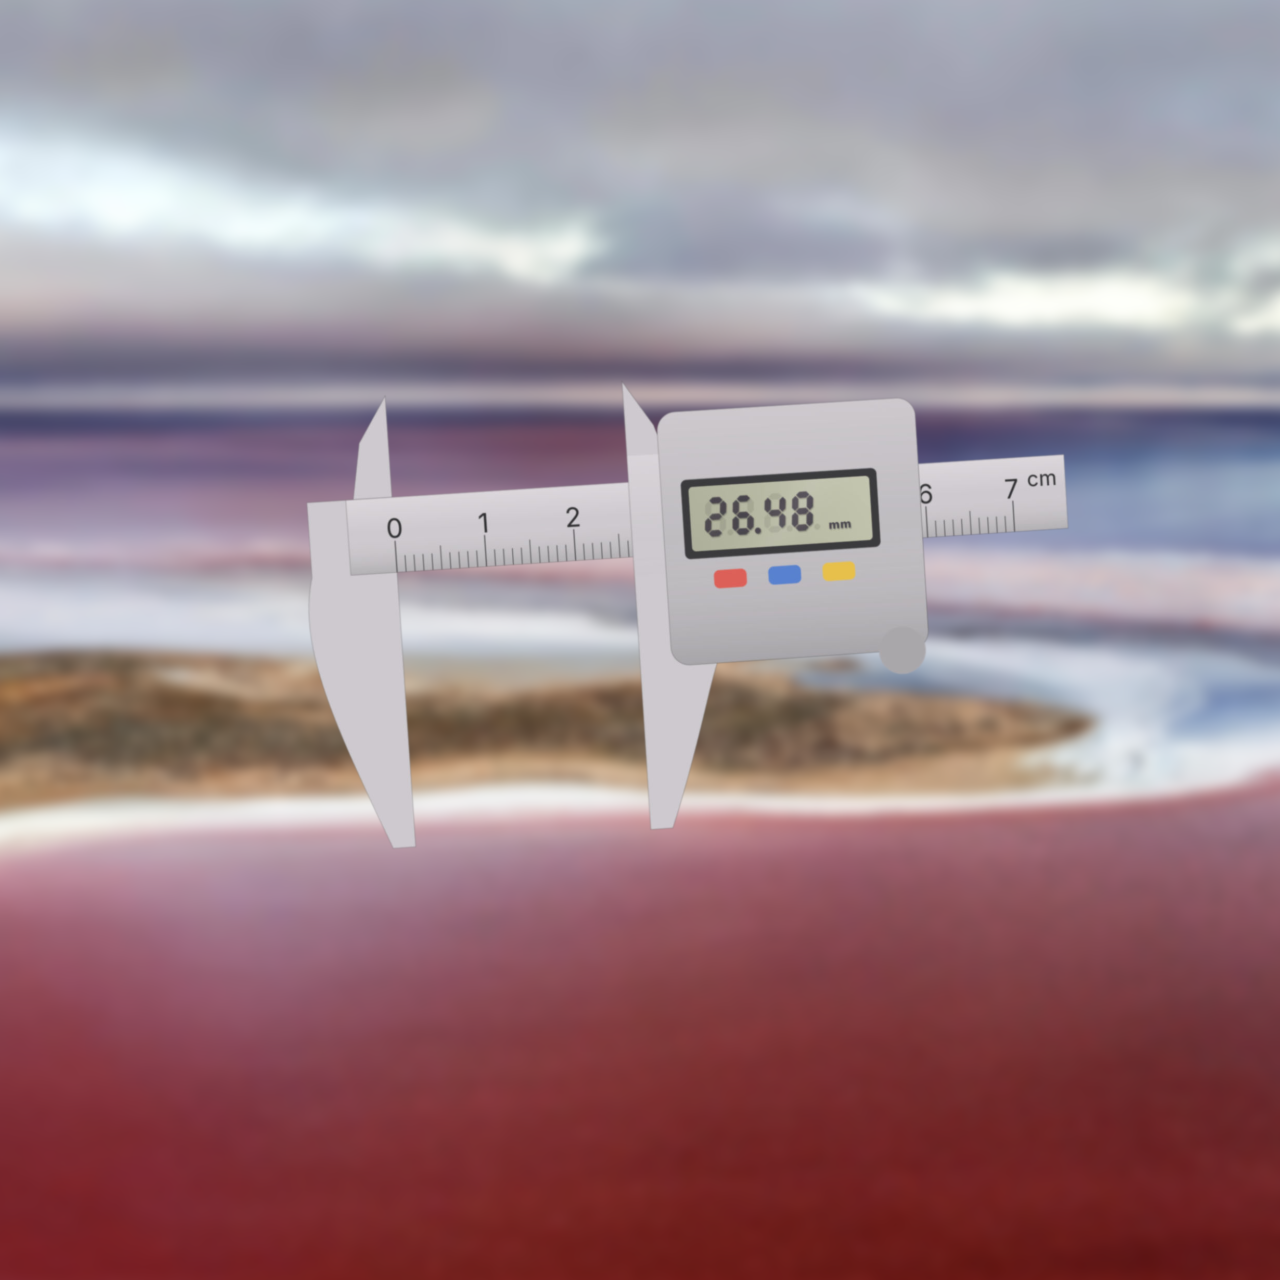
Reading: **26.48** mm
